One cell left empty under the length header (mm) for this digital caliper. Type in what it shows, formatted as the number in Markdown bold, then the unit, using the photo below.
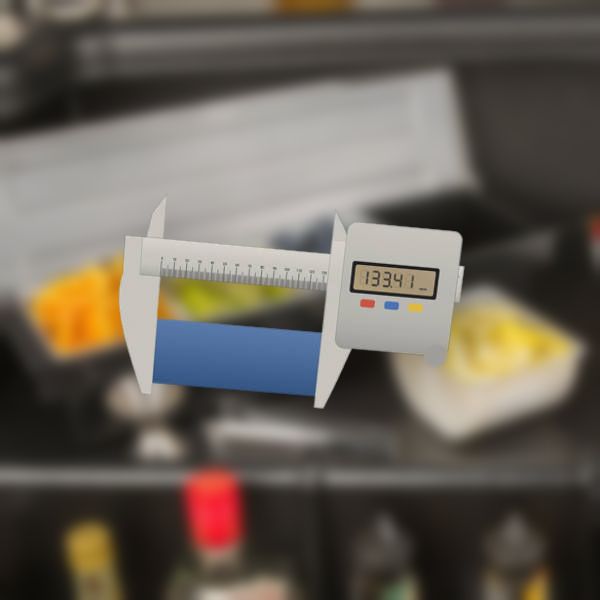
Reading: **133.41** mm
